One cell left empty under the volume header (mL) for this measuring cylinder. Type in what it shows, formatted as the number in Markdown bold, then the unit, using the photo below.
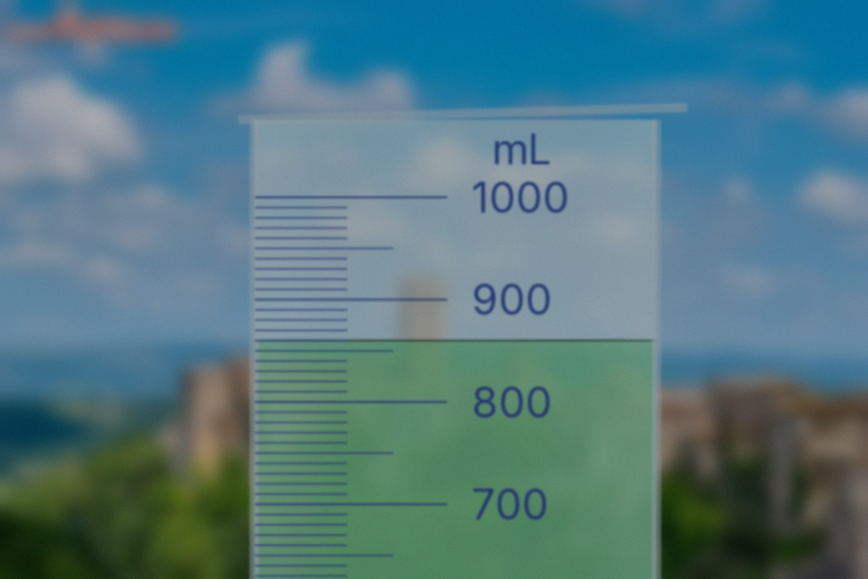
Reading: **860** mL
